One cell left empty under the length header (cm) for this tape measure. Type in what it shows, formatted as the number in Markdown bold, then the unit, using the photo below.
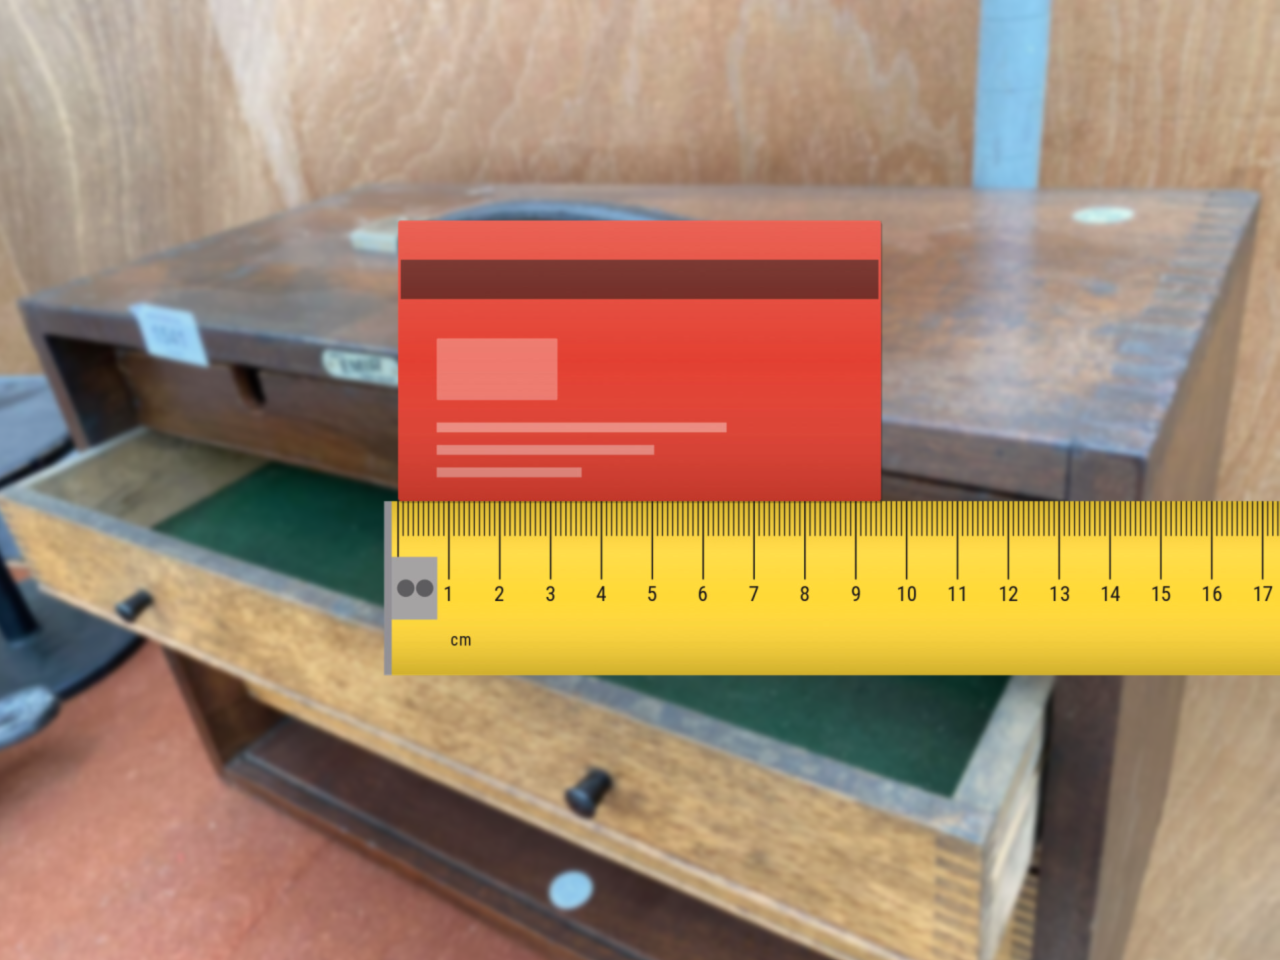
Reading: **9.5** cm
